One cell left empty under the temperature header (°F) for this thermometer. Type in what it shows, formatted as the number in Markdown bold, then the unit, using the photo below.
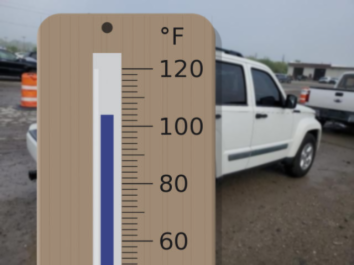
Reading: **104** °F
